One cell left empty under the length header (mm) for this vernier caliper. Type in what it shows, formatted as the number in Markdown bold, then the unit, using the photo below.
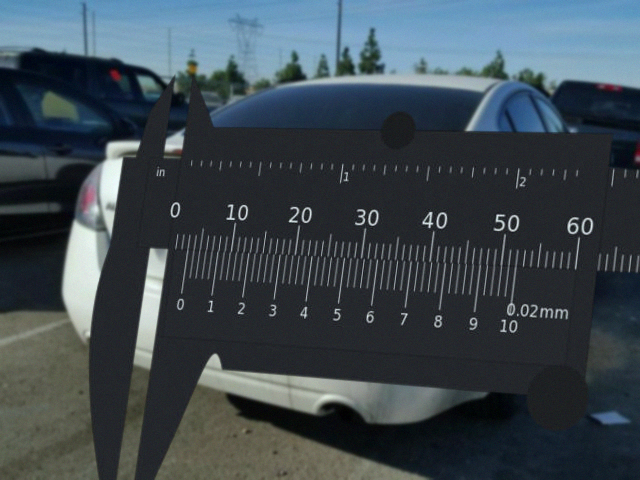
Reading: **3.0** mm
